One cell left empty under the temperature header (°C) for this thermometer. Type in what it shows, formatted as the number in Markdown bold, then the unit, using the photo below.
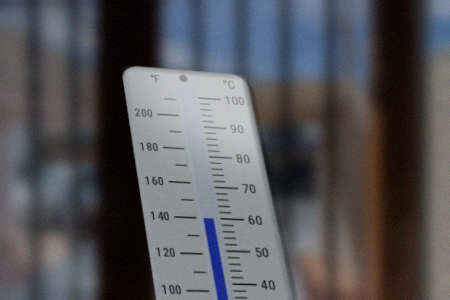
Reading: **60** °C
